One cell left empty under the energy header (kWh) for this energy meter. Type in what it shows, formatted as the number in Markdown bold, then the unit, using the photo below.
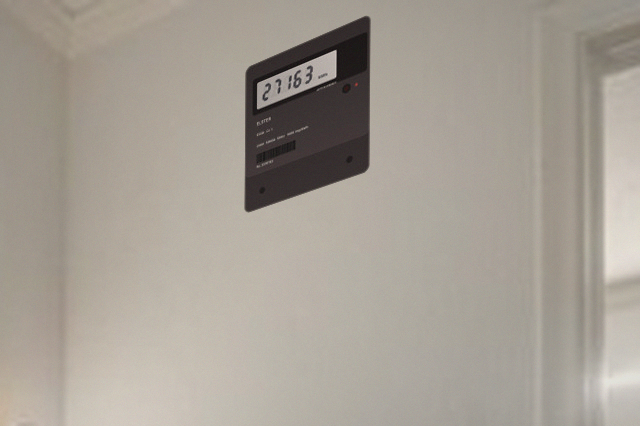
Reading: **27163** kWh
